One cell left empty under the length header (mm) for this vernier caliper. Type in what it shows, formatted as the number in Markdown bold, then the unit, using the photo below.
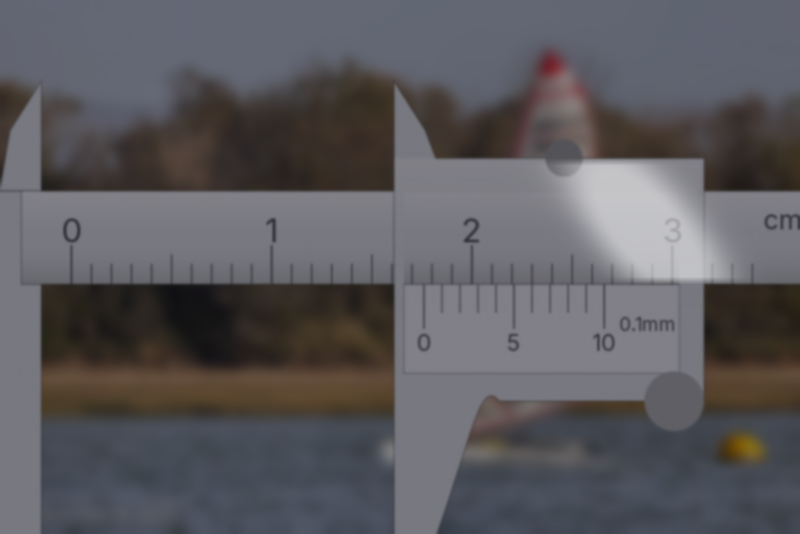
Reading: **17.6** mm
